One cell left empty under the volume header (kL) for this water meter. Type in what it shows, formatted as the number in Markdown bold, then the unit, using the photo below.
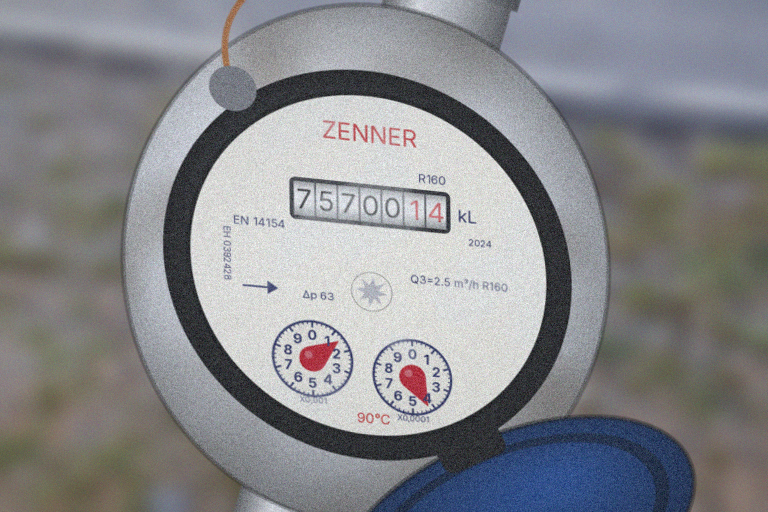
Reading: **75700.1414** kL
